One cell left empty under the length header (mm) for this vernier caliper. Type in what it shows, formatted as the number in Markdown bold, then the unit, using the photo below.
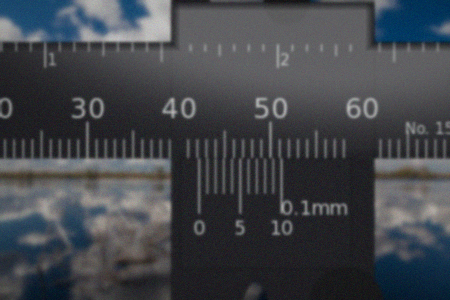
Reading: **42.2** mm
